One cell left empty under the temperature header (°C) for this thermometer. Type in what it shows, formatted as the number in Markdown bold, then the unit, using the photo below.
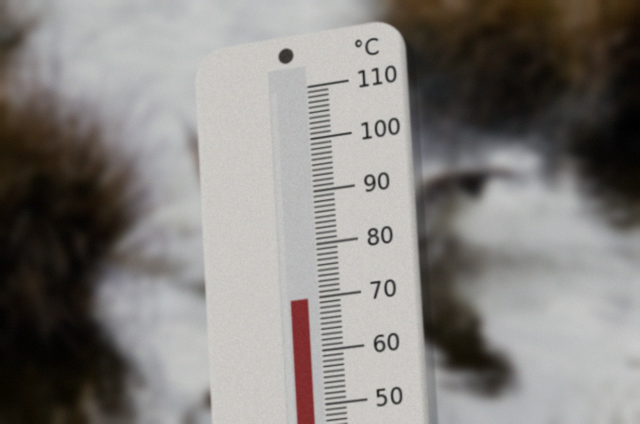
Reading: **70** °C
